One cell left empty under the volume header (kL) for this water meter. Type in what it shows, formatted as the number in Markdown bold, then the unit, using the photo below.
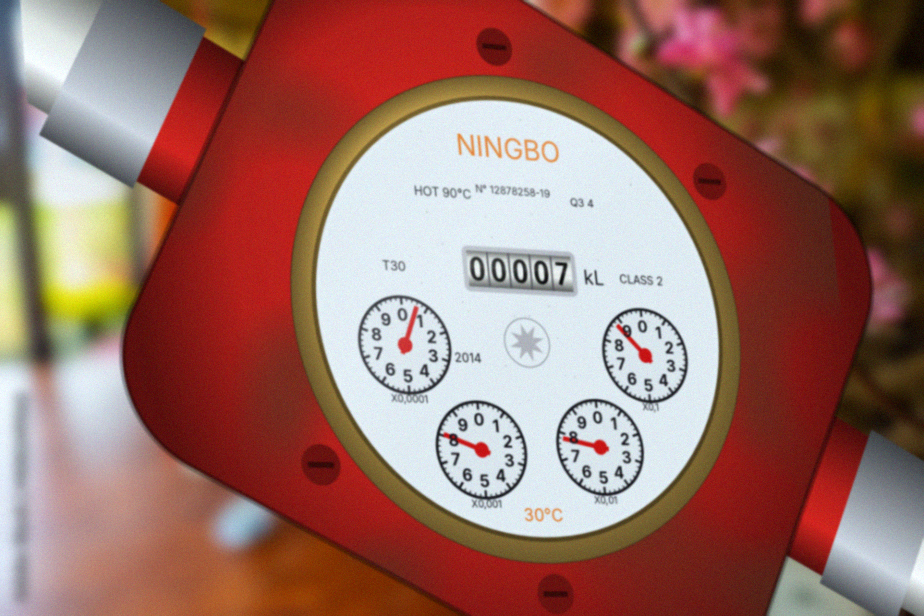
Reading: **7.8780** kL
